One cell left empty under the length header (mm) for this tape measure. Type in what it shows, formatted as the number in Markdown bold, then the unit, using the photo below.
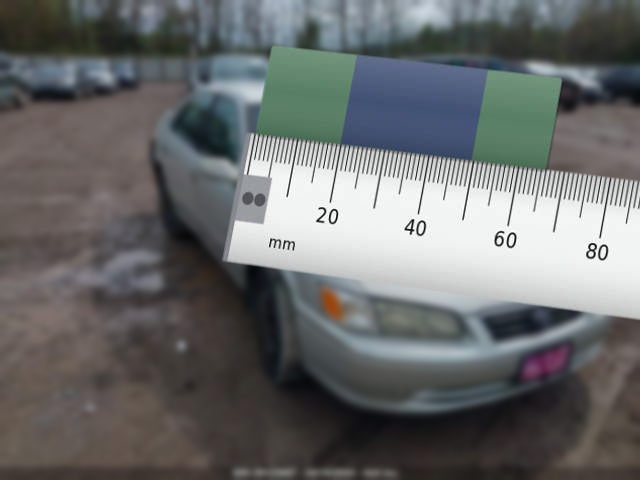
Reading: **66** mm
